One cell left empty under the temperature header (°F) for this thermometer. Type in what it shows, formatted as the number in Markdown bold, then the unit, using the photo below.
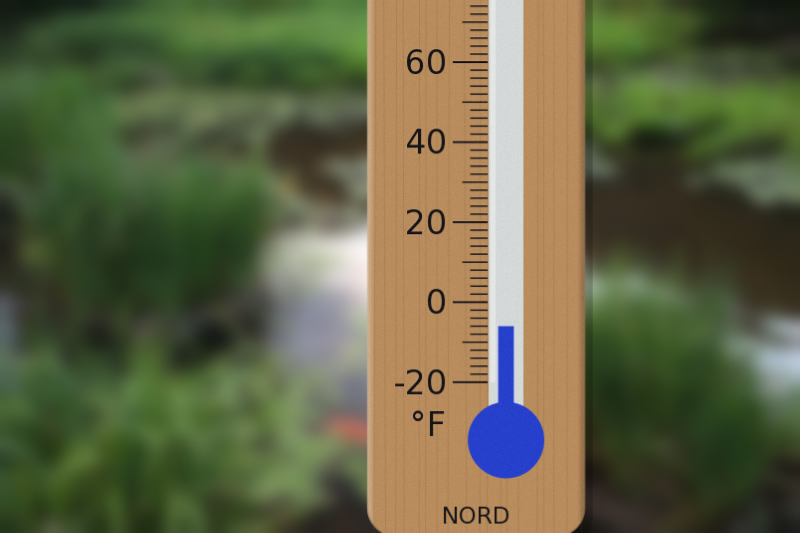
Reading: **-6** °F
